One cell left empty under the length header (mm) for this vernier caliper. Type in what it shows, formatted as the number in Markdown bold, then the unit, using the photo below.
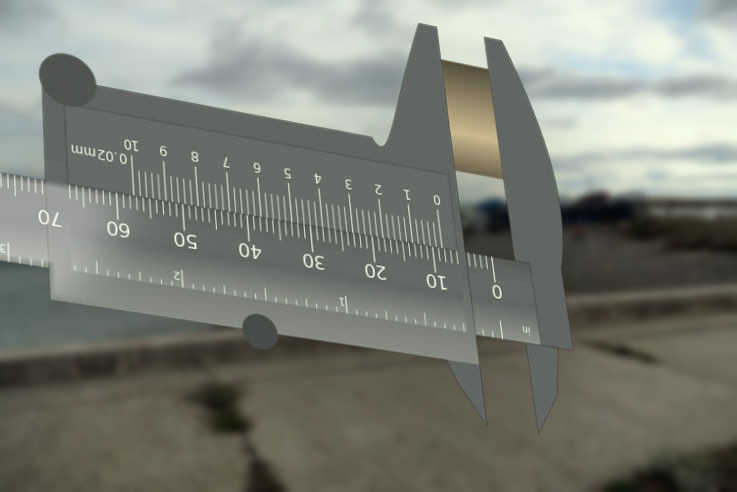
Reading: **8.4** mm
